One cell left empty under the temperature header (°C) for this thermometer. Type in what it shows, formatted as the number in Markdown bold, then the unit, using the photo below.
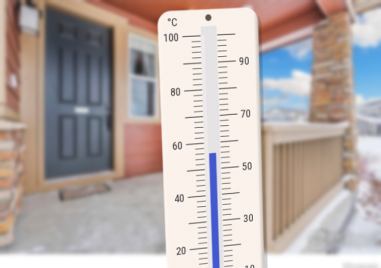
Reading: **56** °C
